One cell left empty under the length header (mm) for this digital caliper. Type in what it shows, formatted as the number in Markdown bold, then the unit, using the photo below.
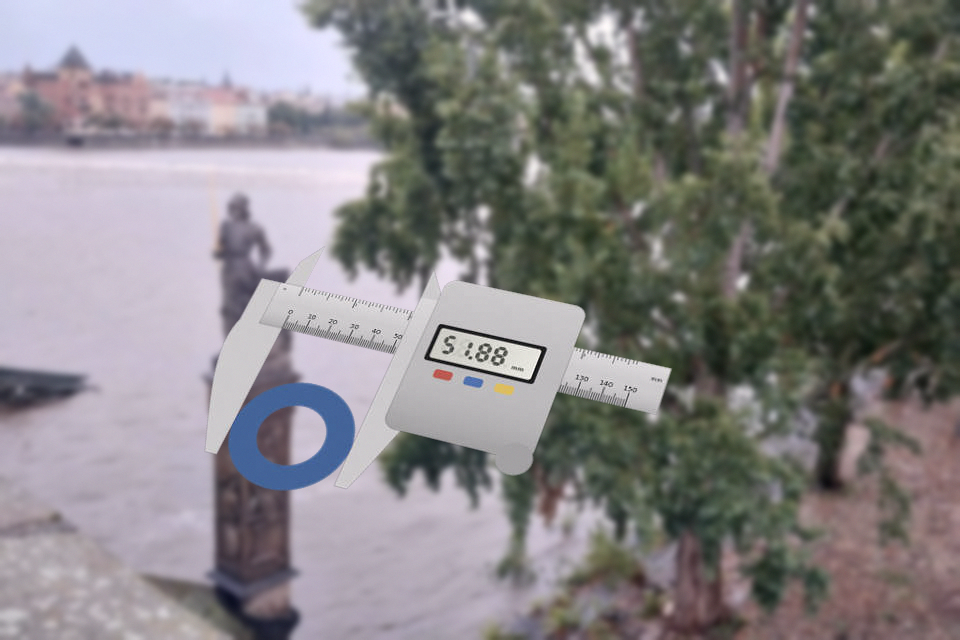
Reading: **51.88** mm
